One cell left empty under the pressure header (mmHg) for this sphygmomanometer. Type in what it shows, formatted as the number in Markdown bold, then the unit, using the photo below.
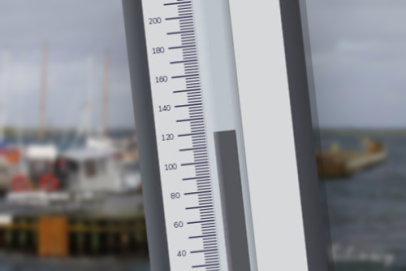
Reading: **120** mmHg
